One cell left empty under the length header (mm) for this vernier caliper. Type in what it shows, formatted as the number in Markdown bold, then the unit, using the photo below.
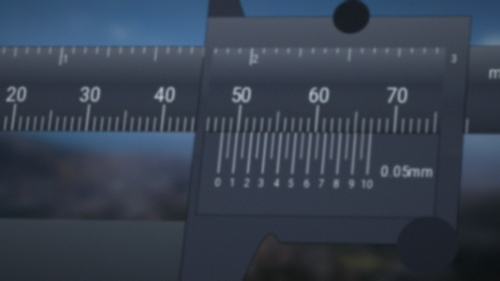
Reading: **48.0** mm
